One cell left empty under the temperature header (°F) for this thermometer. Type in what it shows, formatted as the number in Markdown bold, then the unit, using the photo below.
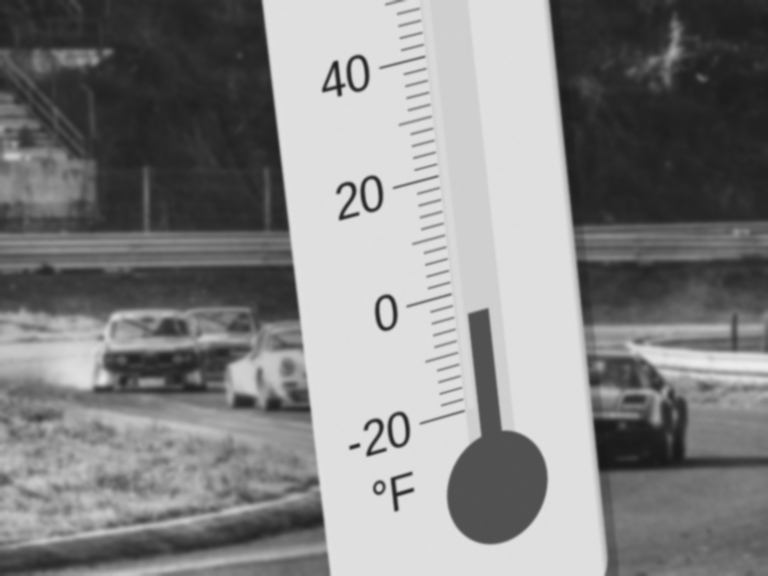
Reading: **-4** °F
